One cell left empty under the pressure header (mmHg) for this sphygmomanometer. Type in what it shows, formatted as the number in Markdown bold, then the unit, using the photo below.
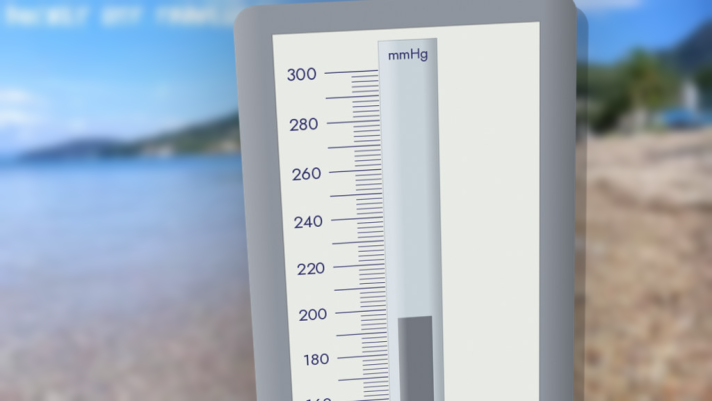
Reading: **196** mmHg
